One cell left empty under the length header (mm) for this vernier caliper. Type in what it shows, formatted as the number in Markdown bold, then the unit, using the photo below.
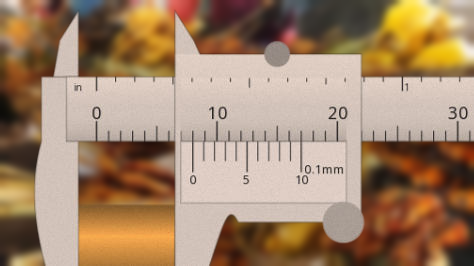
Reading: **8.0** mm
